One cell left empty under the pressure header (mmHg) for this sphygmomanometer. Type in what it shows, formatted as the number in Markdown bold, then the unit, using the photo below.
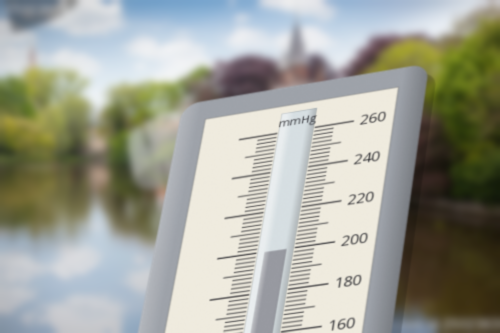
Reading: **200** mmHg
